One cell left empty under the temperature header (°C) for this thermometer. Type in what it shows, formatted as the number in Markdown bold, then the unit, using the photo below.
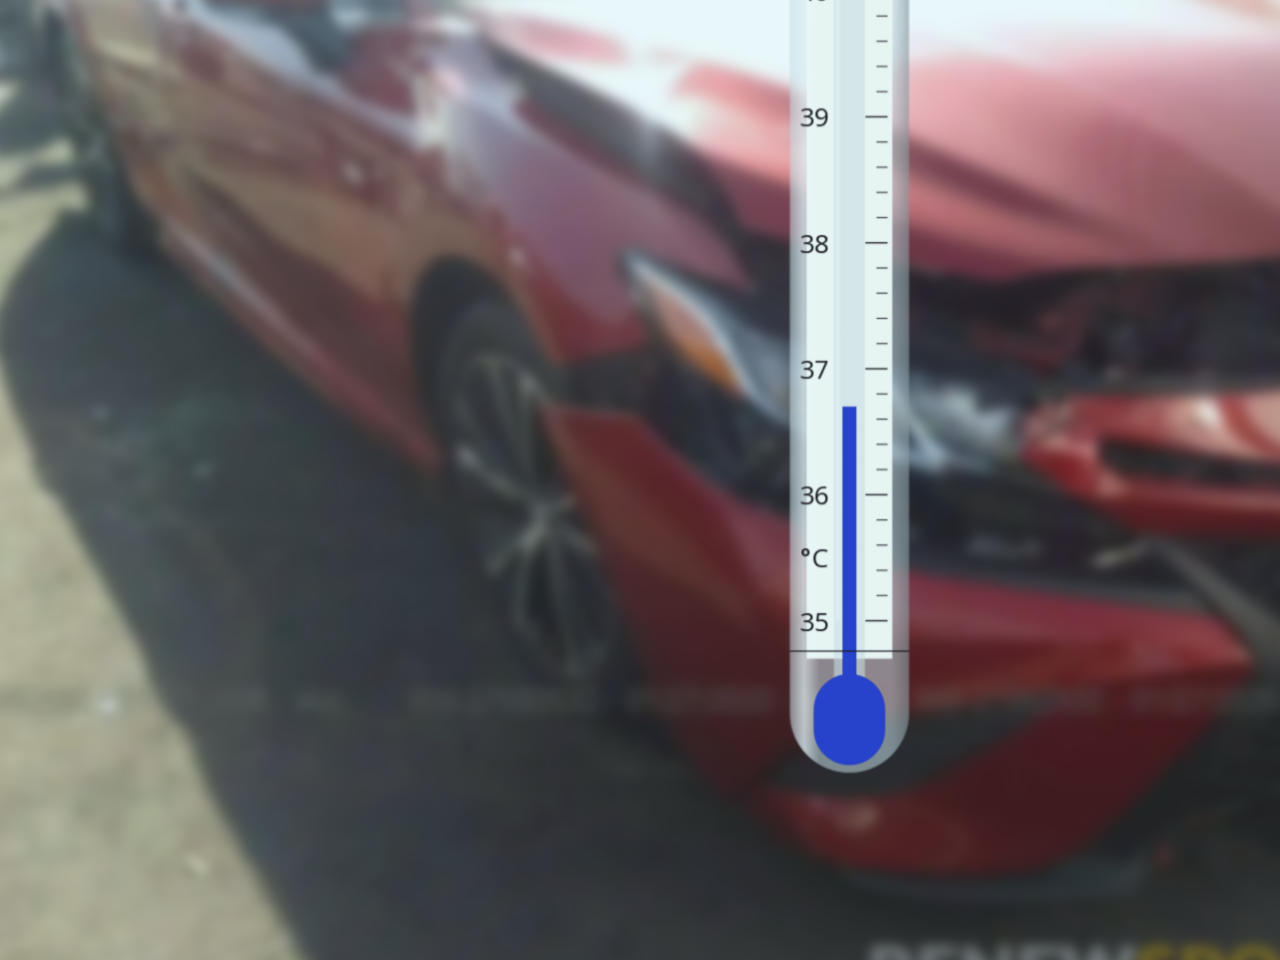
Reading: **36.7** °C
